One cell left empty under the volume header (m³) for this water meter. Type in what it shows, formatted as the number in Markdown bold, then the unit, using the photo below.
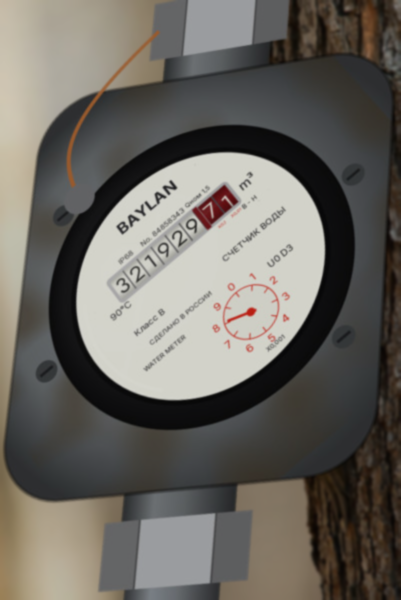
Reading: **321929.708** m³
